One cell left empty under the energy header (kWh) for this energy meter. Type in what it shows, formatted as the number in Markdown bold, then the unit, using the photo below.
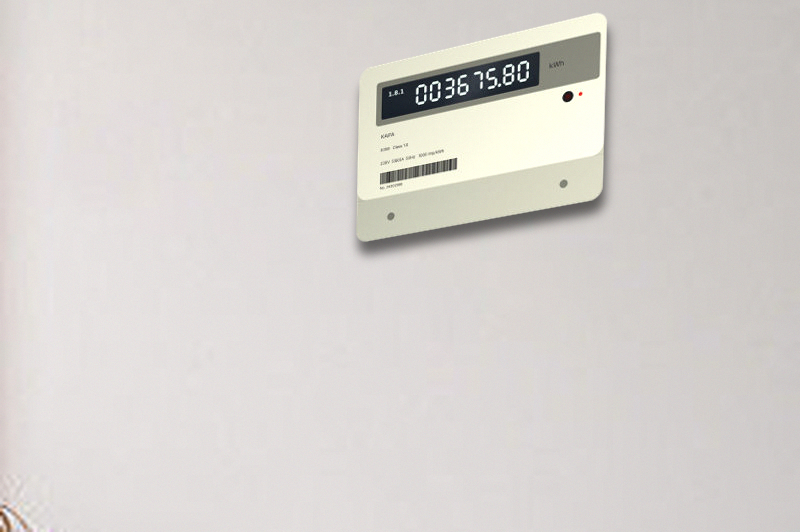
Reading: **3675.80** kWh
